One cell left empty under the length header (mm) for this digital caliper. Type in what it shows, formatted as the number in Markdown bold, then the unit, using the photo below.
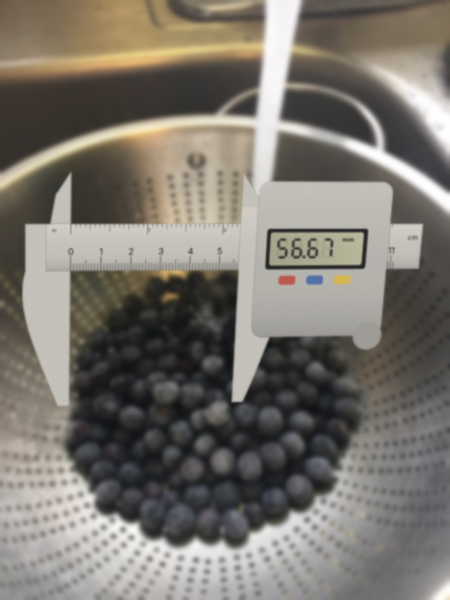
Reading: **56.67** mm
